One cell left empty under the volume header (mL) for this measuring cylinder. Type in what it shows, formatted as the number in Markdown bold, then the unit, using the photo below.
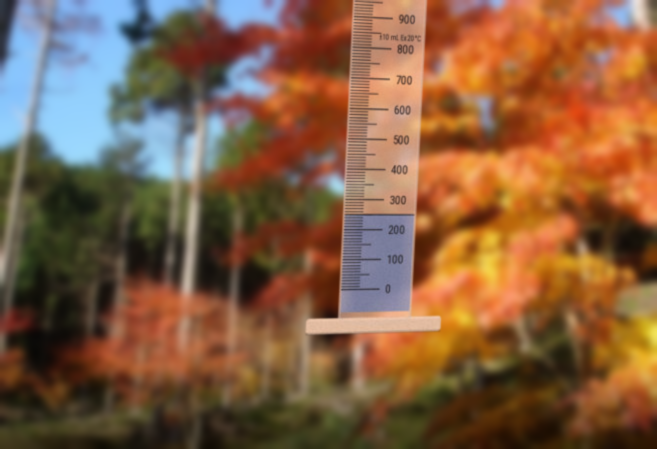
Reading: **250** mL
